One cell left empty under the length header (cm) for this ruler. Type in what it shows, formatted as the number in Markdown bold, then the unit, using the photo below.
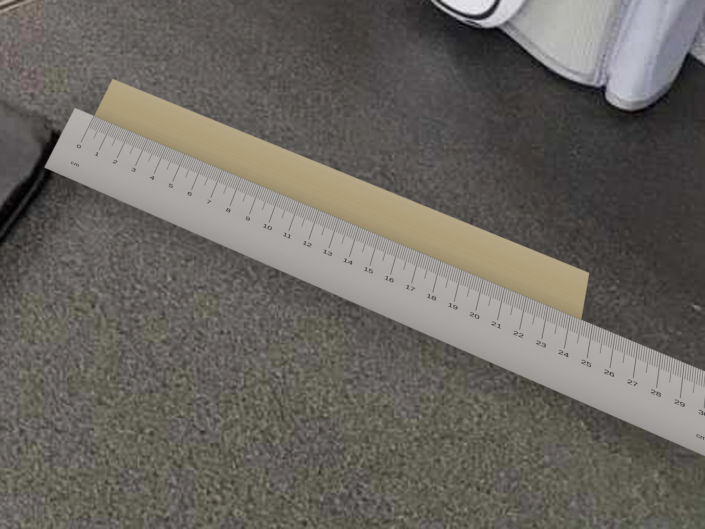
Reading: **24.5** cm
